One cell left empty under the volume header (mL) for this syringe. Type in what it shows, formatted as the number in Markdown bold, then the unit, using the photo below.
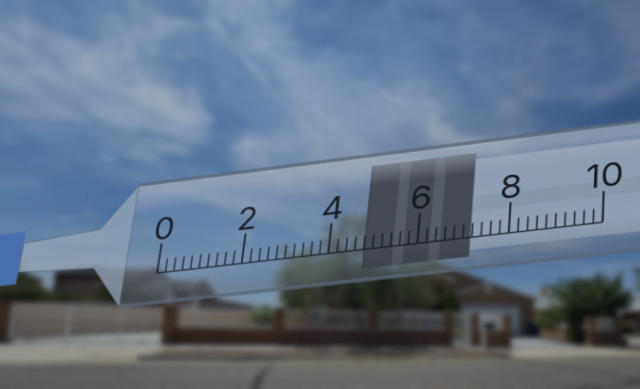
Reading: **4.8** mL
